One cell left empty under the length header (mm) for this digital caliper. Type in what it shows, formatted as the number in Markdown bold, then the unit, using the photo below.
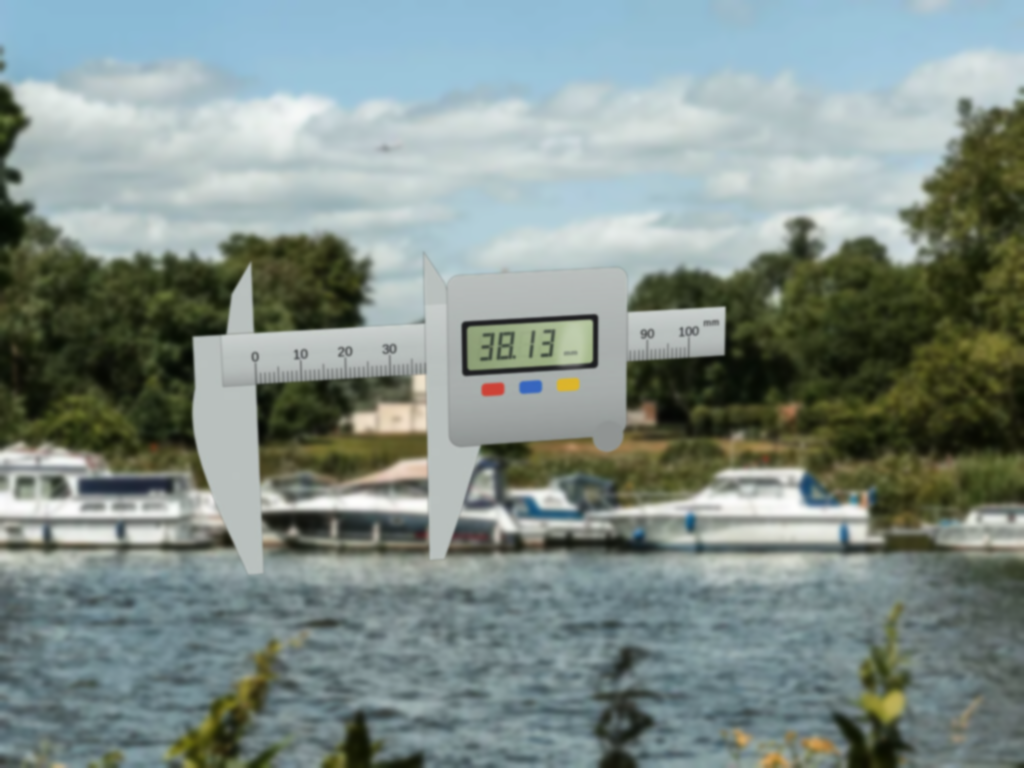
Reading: **38.13** mm
